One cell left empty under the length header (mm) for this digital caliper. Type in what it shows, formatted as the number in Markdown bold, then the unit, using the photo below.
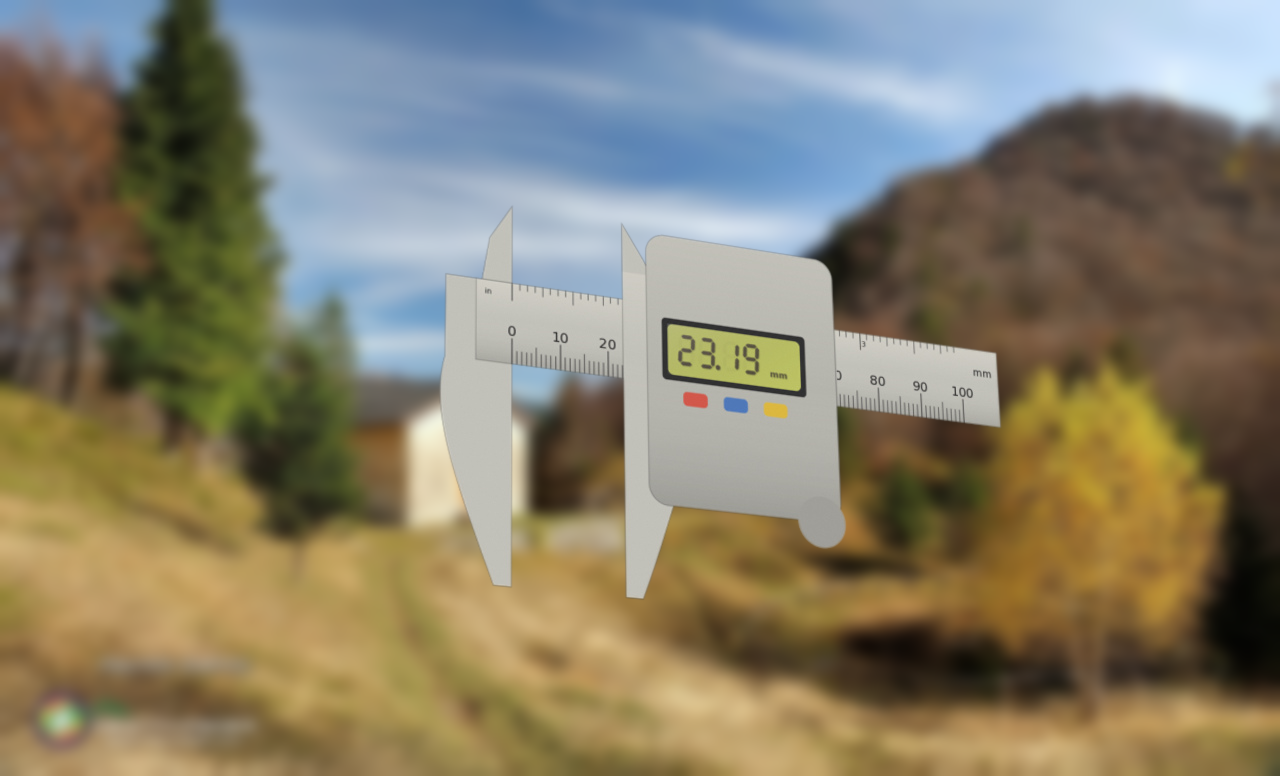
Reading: **23.19** mm
